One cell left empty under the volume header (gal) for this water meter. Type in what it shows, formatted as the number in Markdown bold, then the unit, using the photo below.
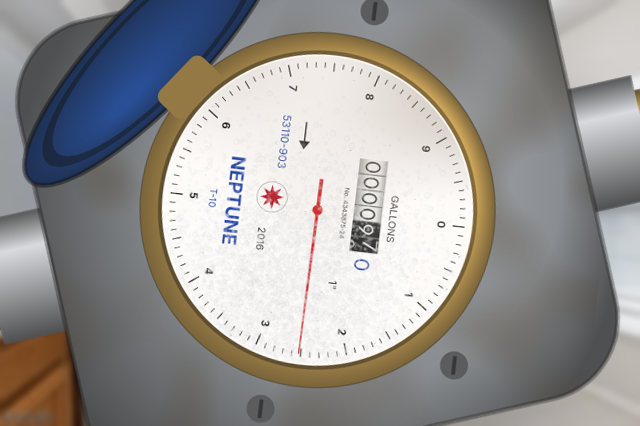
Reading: **972.5** gal
